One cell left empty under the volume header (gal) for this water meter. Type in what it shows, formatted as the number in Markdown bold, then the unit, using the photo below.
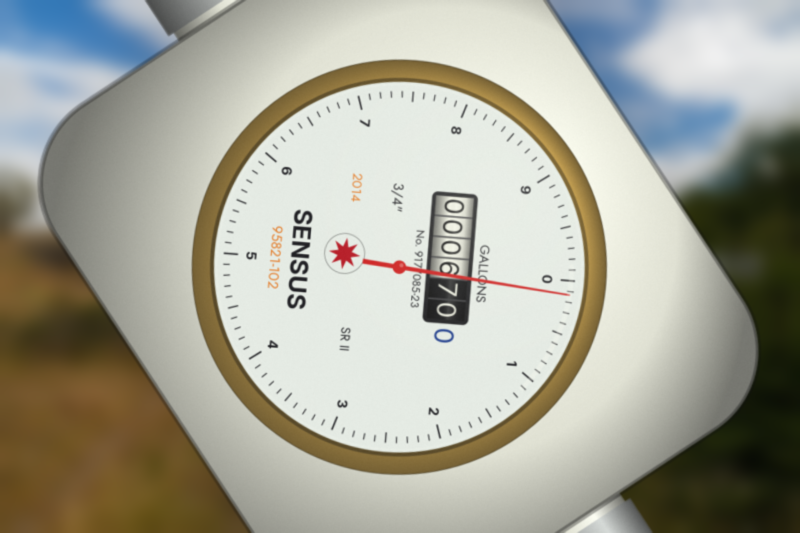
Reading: **6700.1** gal
